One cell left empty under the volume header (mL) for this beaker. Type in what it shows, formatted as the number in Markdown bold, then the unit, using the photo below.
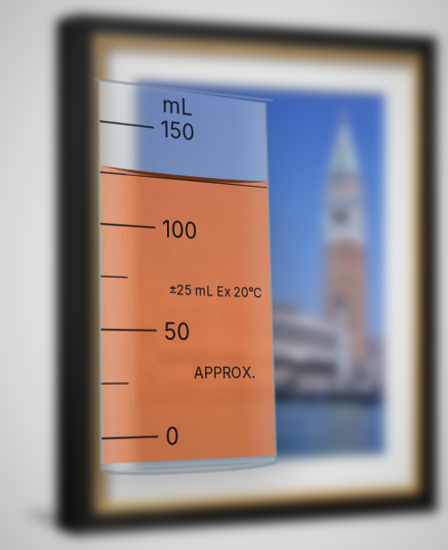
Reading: **125** mL
